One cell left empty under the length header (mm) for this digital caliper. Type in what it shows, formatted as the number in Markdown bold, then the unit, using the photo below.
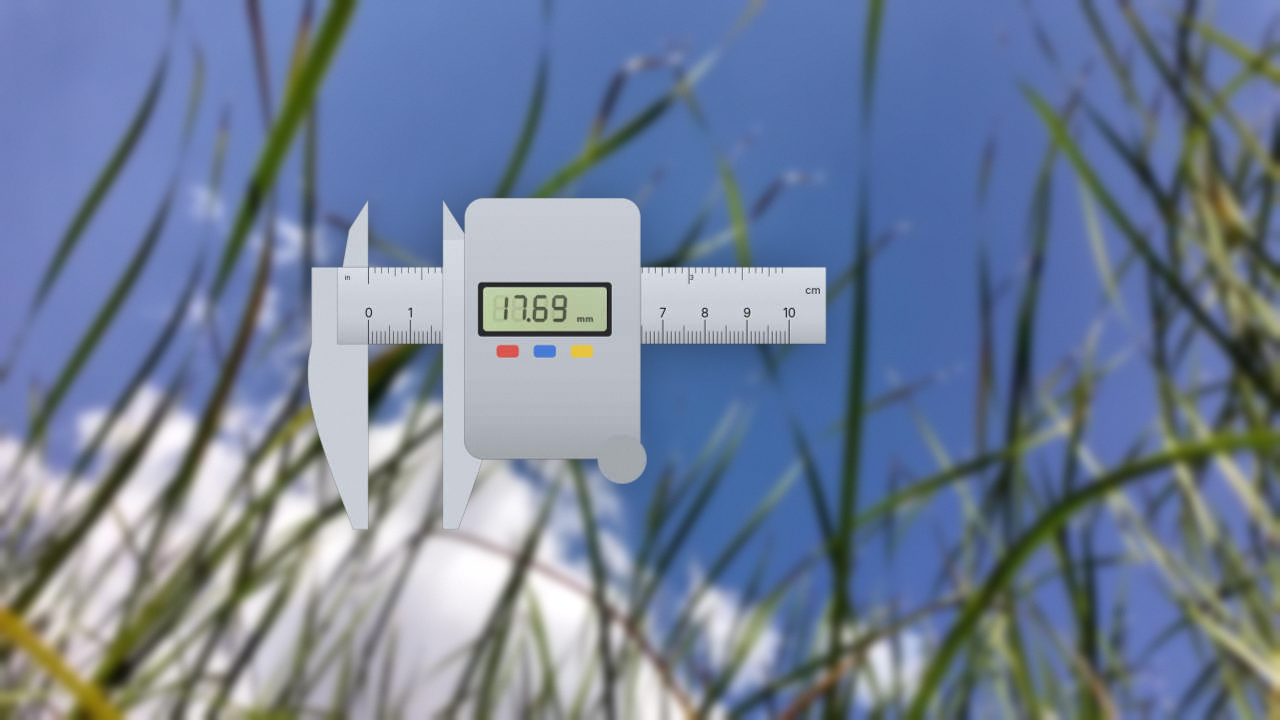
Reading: **17.69** mm
